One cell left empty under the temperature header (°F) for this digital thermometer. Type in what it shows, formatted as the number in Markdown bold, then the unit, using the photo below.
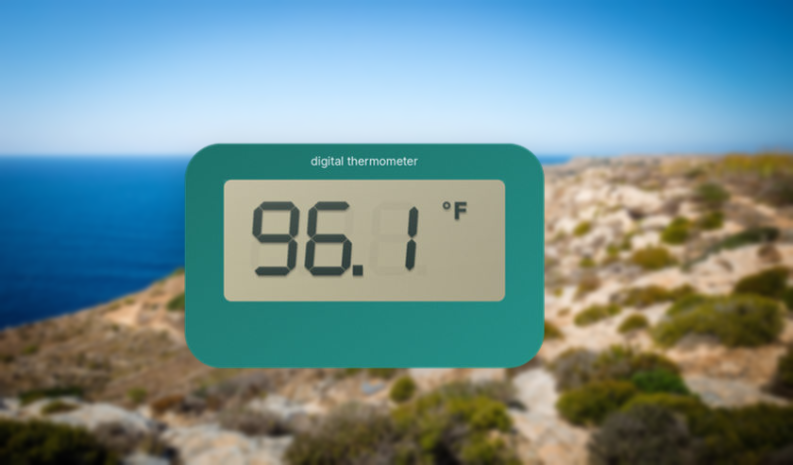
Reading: **96.1** °F
